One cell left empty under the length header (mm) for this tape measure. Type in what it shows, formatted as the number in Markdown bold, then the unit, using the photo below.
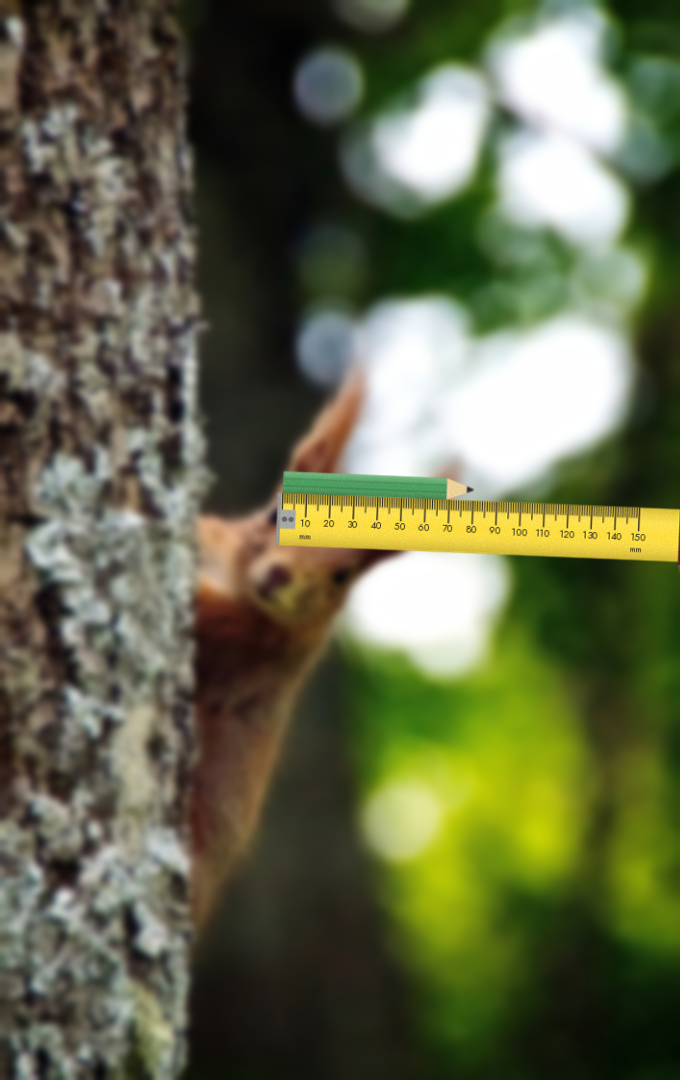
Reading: **80** mm
